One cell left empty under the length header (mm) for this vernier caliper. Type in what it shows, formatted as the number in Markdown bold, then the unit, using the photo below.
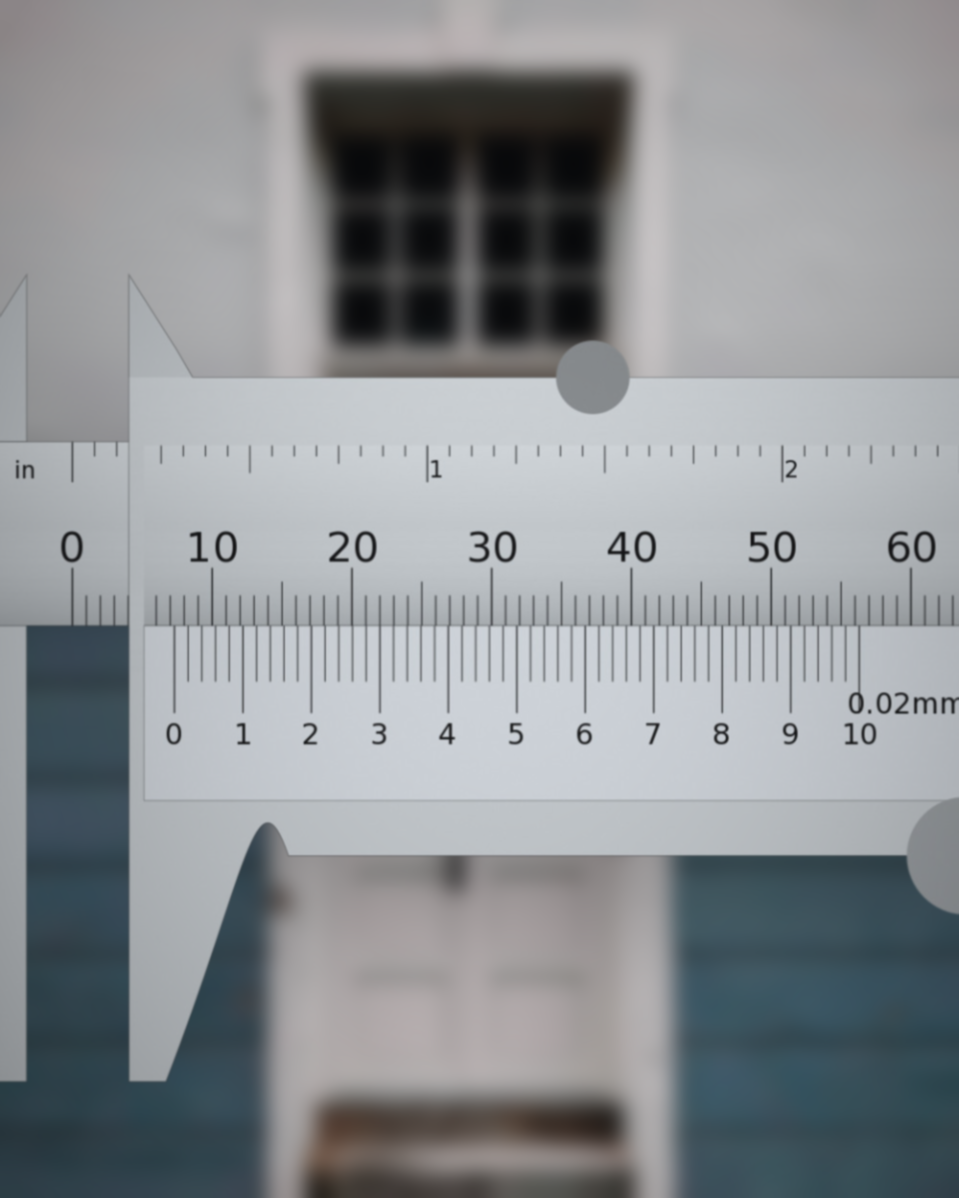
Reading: **7.3** mm
